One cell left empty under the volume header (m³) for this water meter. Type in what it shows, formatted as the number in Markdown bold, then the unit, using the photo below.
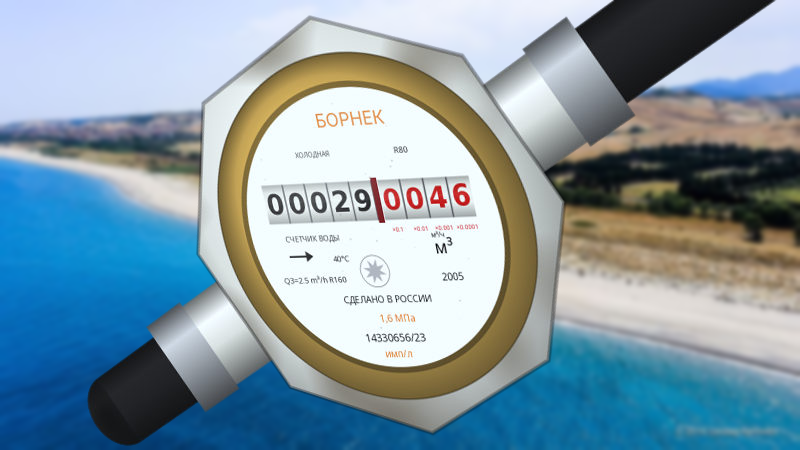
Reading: **29.0046** m³
